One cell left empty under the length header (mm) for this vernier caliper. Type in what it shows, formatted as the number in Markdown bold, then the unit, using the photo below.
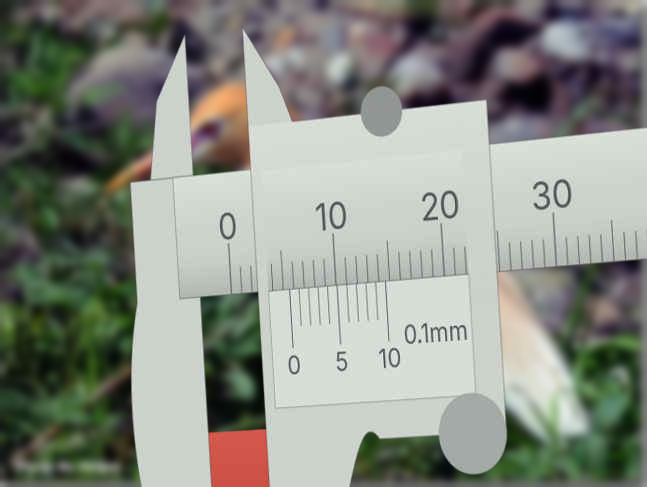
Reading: **5.6** mm
